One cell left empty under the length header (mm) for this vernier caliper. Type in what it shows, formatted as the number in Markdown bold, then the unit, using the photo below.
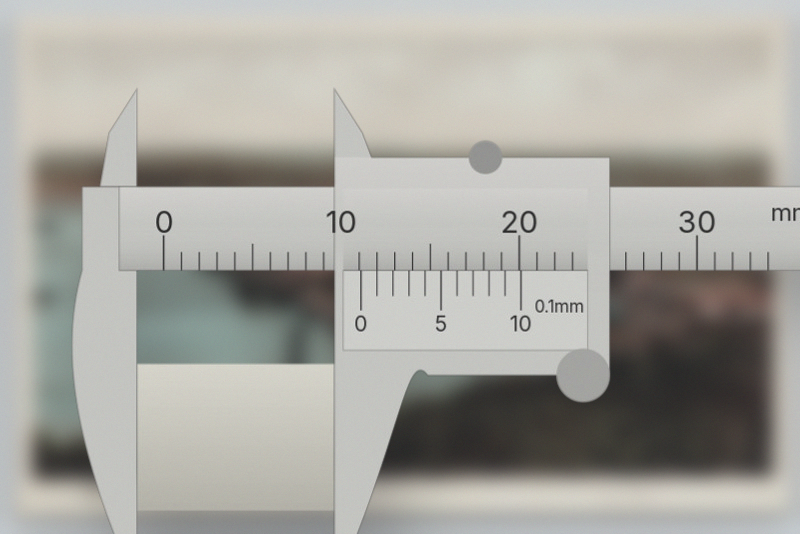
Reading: **11.1** mm
